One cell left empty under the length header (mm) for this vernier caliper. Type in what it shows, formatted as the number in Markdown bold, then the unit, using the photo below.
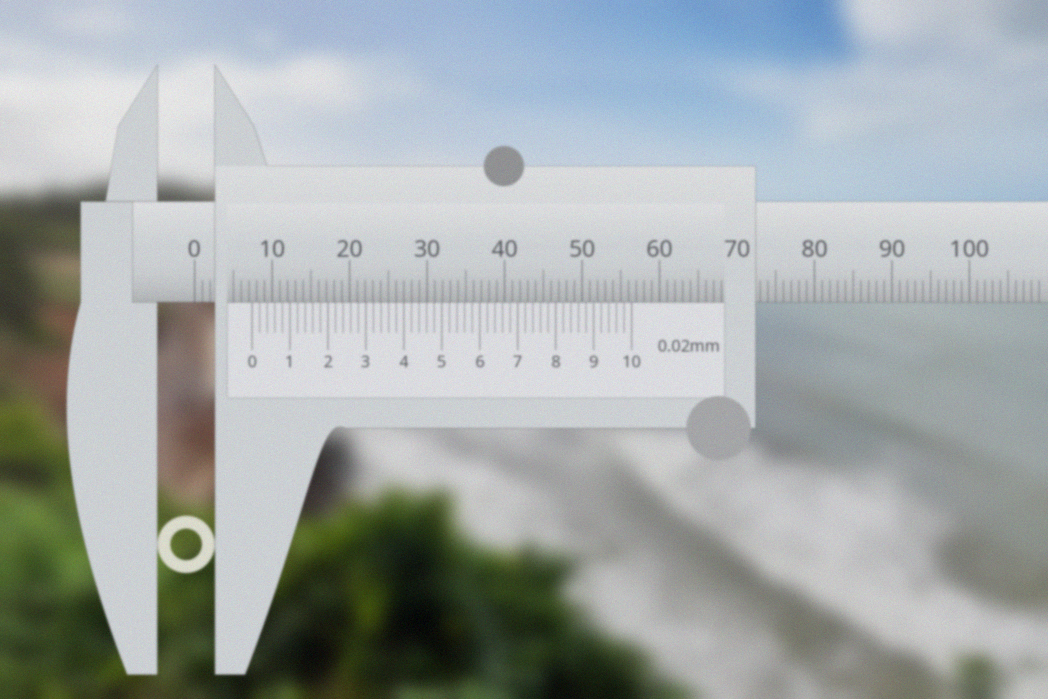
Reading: **7.4** mm
